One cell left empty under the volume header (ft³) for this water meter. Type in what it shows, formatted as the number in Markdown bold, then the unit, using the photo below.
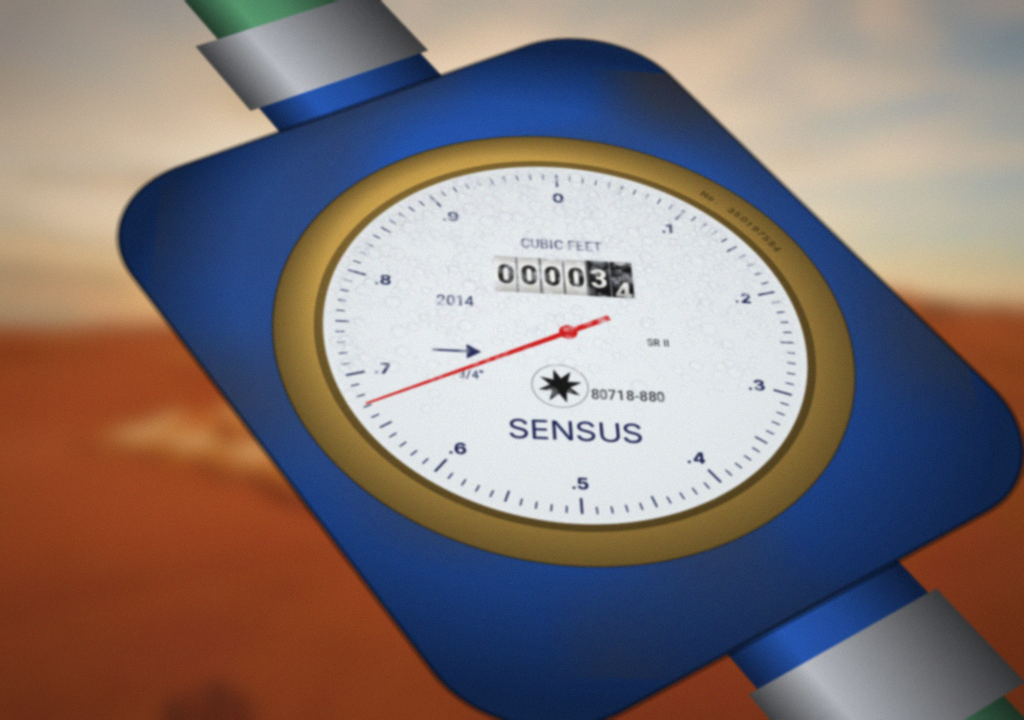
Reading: **33.67** ft³
